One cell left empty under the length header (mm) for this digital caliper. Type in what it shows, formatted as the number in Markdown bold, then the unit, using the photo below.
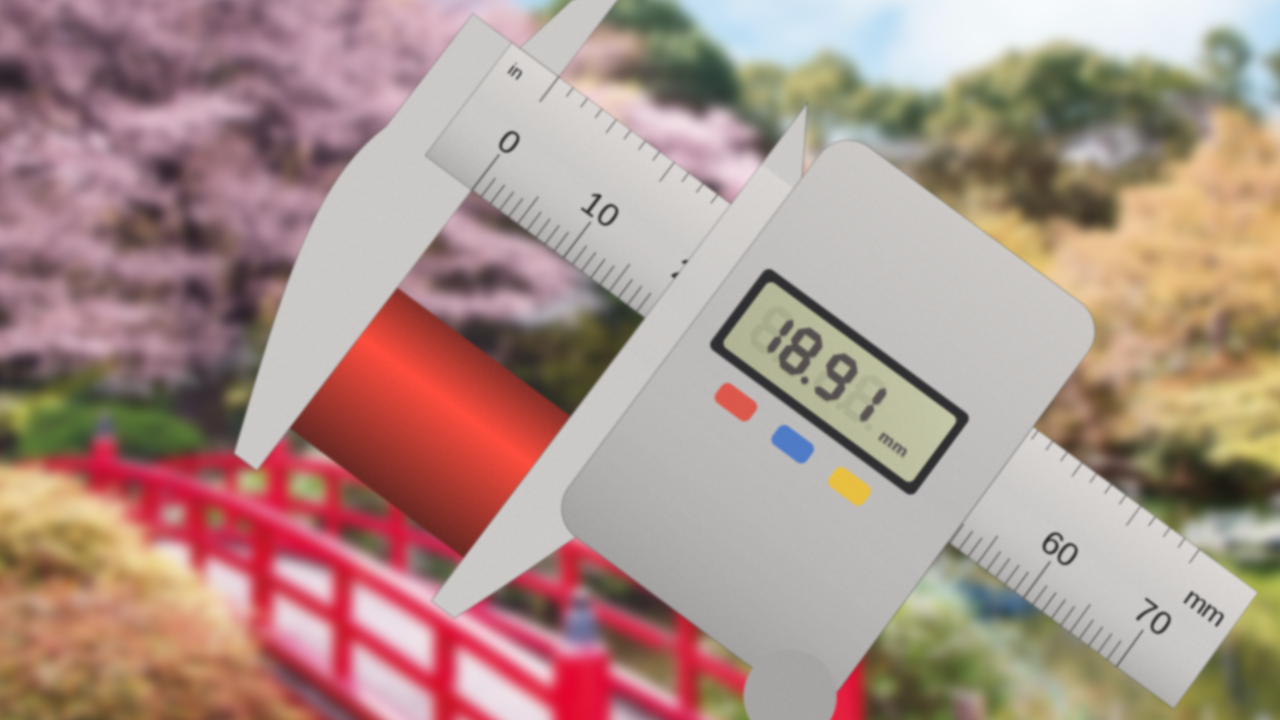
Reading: **18.91** mm
